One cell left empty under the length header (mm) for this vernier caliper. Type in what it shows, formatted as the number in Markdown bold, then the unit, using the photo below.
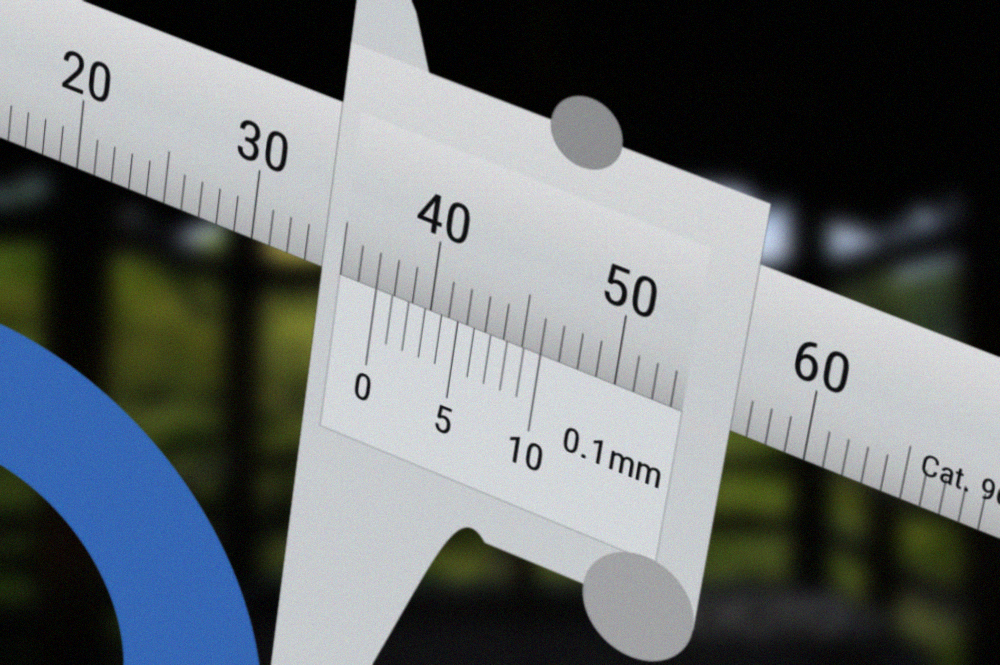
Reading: **37.0** mm
